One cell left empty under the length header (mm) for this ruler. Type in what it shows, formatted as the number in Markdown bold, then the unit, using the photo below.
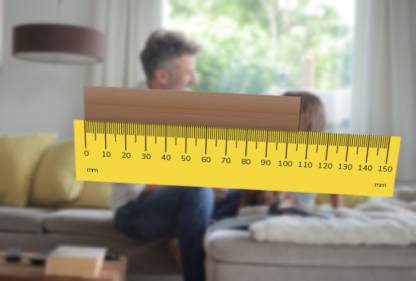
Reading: **105** mm
